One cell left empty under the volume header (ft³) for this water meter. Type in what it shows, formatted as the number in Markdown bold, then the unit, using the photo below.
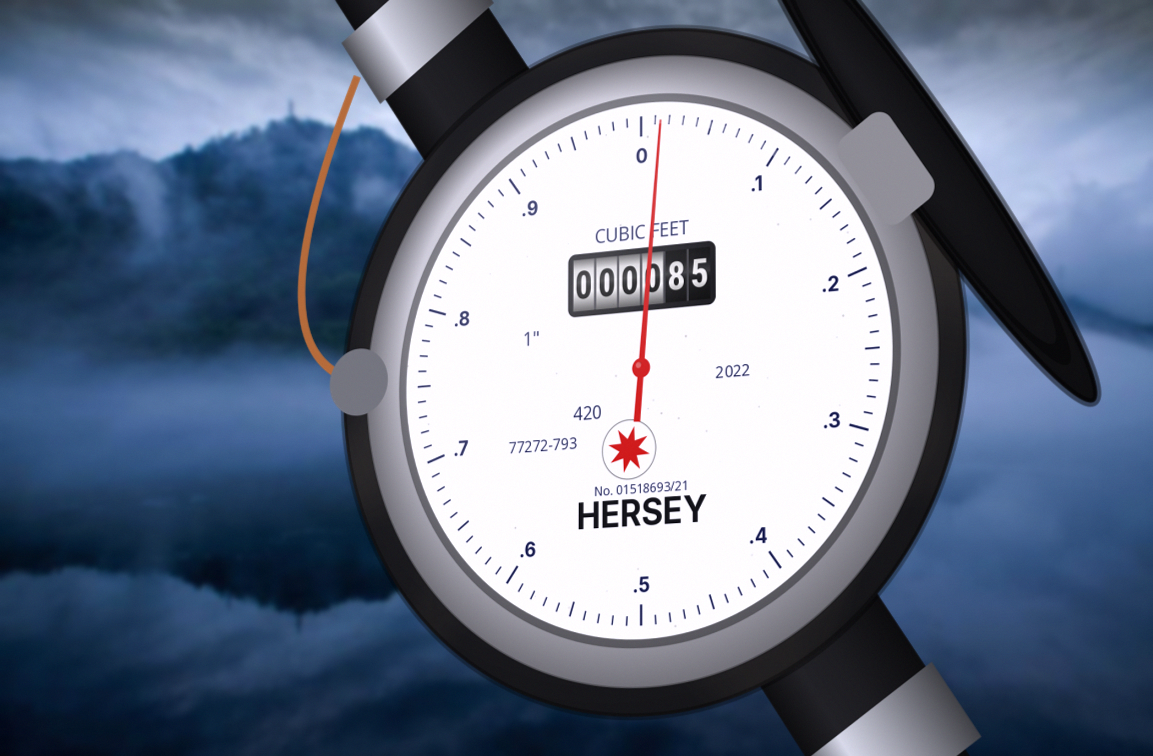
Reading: **85.01** ft³
